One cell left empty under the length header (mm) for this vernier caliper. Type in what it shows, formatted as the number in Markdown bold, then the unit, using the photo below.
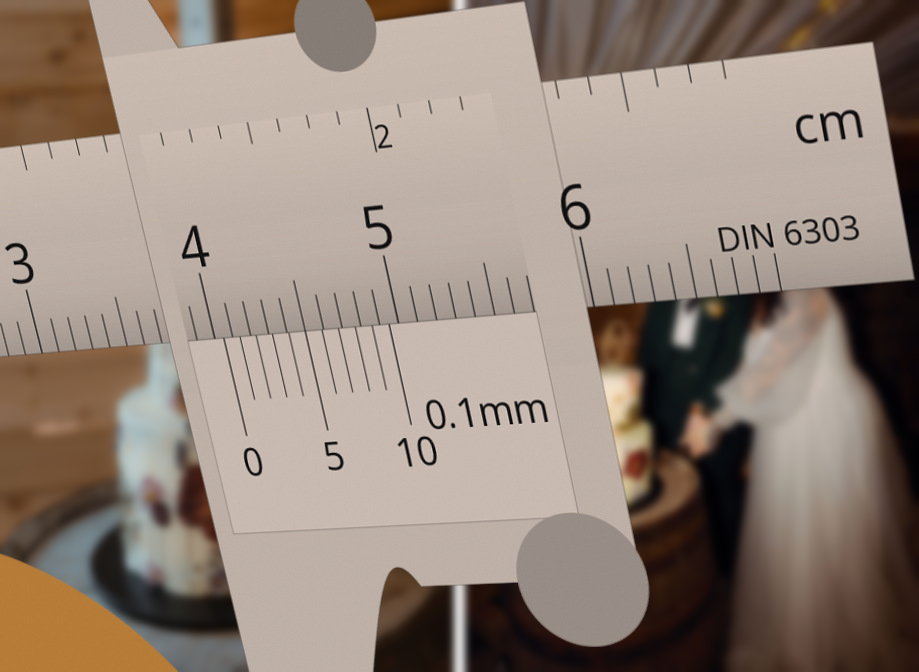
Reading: **40.5** mm
